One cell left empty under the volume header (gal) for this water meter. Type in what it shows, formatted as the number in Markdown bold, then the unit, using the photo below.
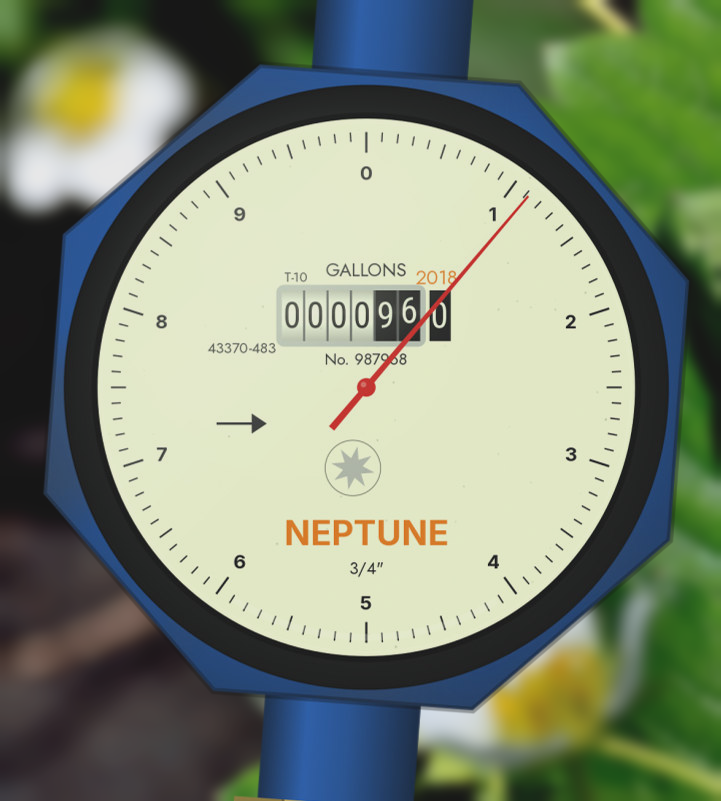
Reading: **961.1** gal
